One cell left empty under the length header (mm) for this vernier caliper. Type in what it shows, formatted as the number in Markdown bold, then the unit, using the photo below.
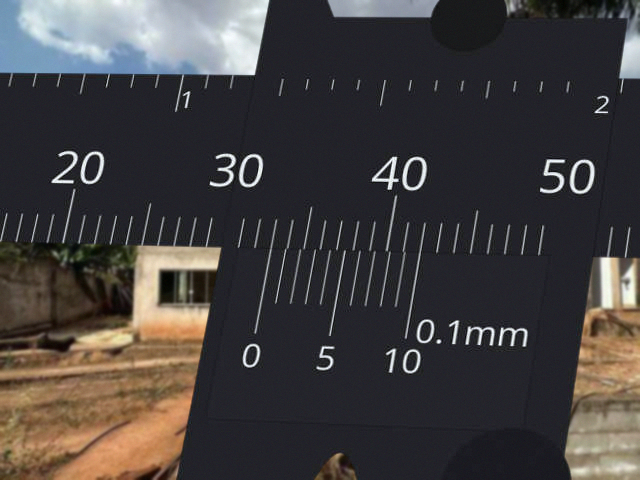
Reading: **33.0** mm
